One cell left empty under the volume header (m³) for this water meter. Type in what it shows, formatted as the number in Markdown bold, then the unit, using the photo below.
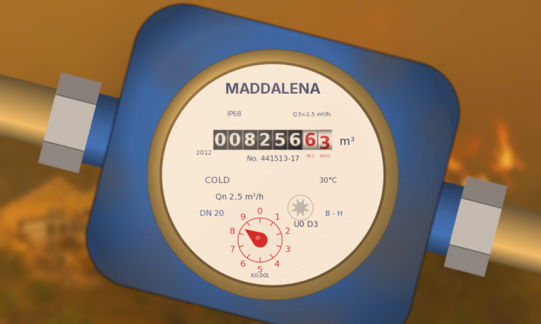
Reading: **8256.628** m³
